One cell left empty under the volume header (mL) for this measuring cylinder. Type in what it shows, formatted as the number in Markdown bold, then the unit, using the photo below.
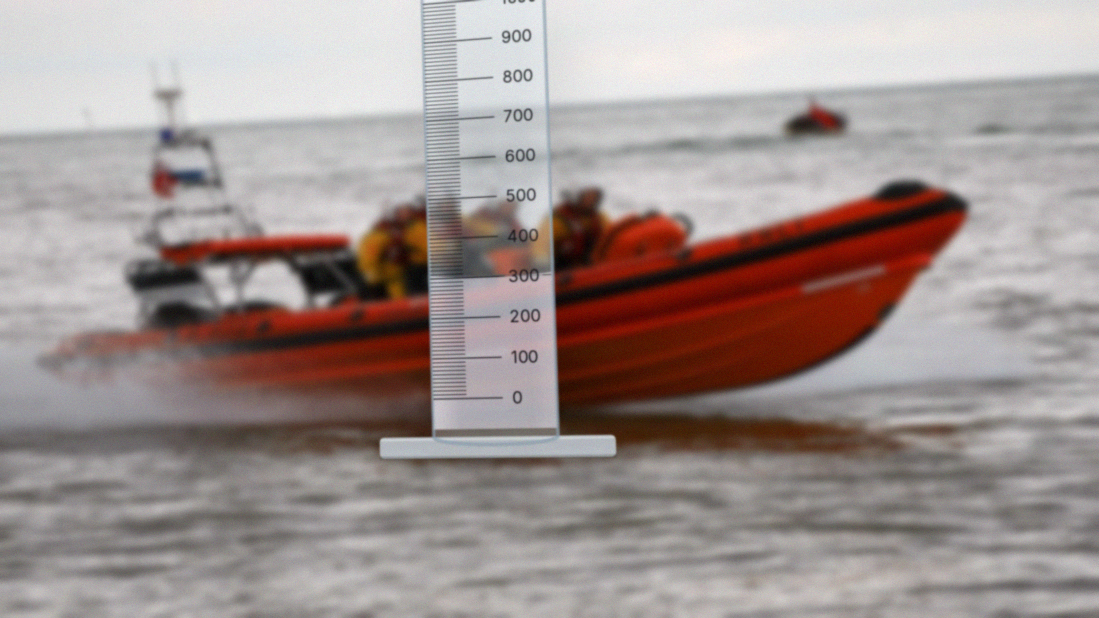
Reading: **300** mL
